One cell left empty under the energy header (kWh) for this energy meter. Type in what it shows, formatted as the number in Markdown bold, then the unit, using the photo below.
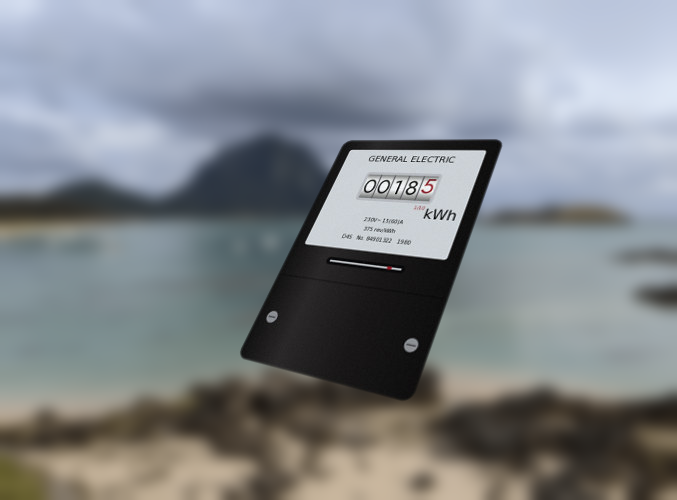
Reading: **18.5** kWh
